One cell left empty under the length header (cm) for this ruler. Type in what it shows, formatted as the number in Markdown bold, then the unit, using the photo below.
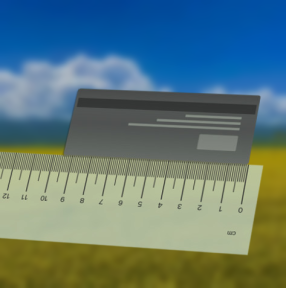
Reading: **9.5** cm
